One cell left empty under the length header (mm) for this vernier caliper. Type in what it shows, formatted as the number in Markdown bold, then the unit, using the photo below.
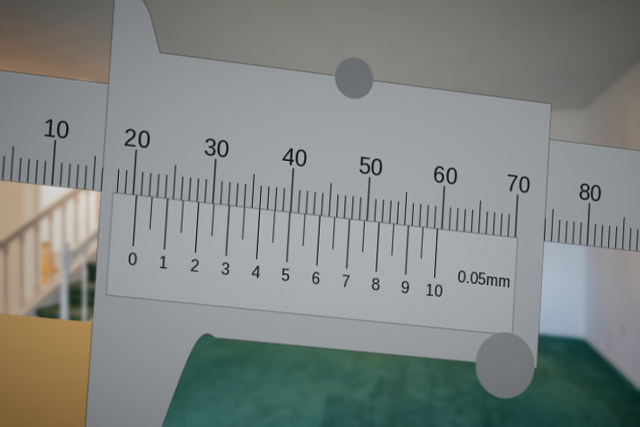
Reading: **20.4** mm
